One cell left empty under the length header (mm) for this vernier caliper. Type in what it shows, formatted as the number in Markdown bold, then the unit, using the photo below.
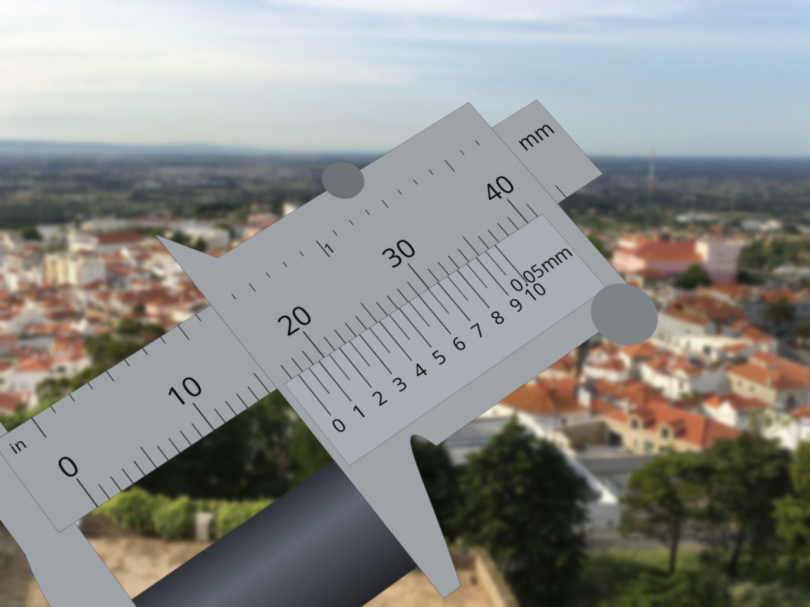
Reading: **17.6** mm
